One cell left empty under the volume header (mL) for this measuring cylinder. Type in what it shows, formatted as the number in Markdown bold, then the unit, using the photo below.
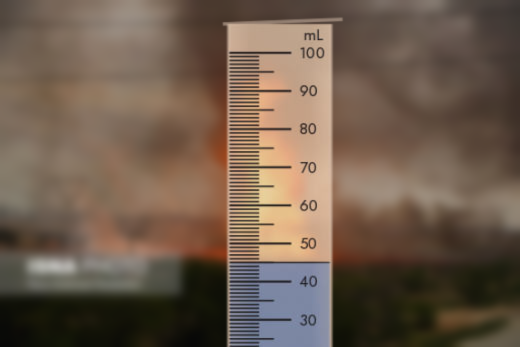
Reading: **45** mL
